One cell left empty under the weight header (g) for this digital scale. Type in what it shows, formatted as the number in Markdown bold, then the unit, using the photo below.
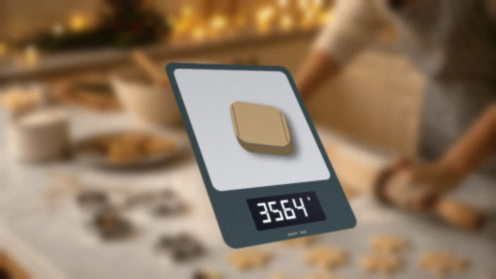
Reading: **3564** g
